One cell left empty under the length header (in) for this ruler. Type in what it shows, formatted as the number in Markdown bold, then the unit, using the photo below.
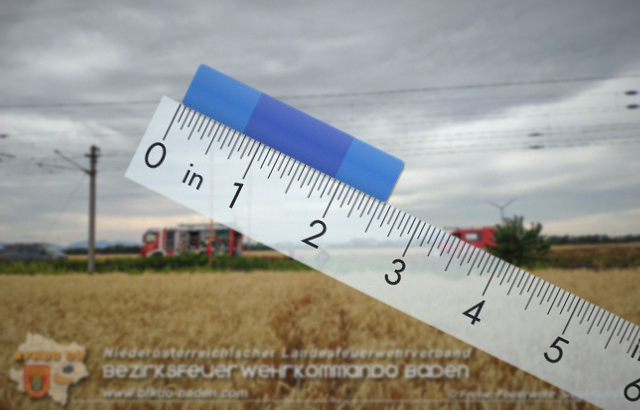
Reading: **2.5625** in
